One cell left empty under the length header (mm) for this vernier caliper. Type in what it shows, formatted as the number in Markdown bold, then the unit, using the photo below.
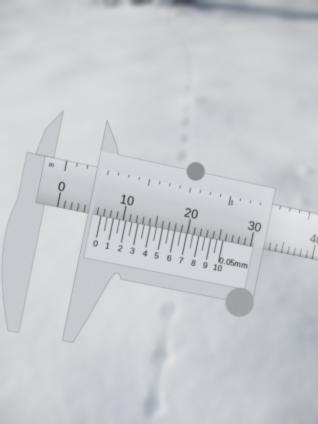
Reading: **6.6** mm
